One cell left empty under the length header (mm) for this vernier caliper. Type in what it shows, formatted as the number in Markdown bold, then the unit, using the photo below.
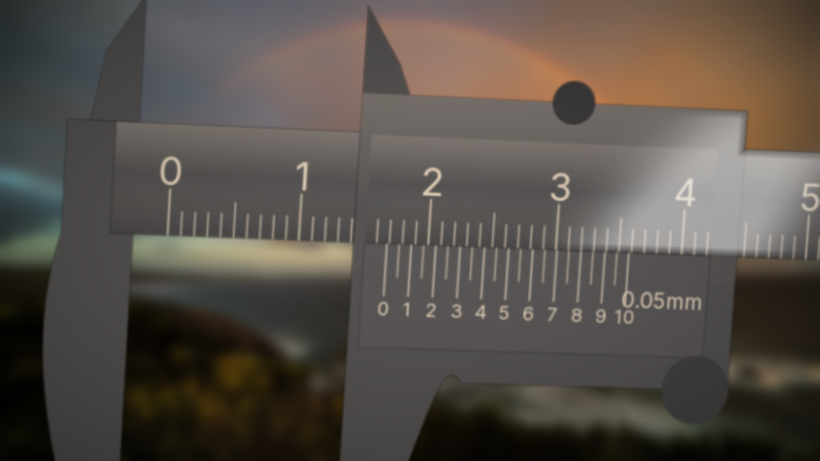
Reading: **16.8** mm
